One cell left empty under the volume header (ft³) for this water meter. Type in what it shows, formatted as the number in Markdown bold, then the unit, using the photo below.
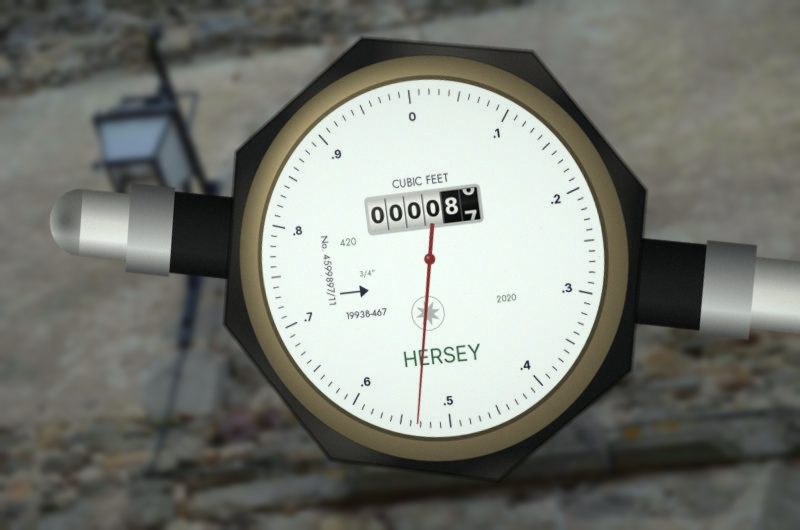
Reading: **86.53** ft³
